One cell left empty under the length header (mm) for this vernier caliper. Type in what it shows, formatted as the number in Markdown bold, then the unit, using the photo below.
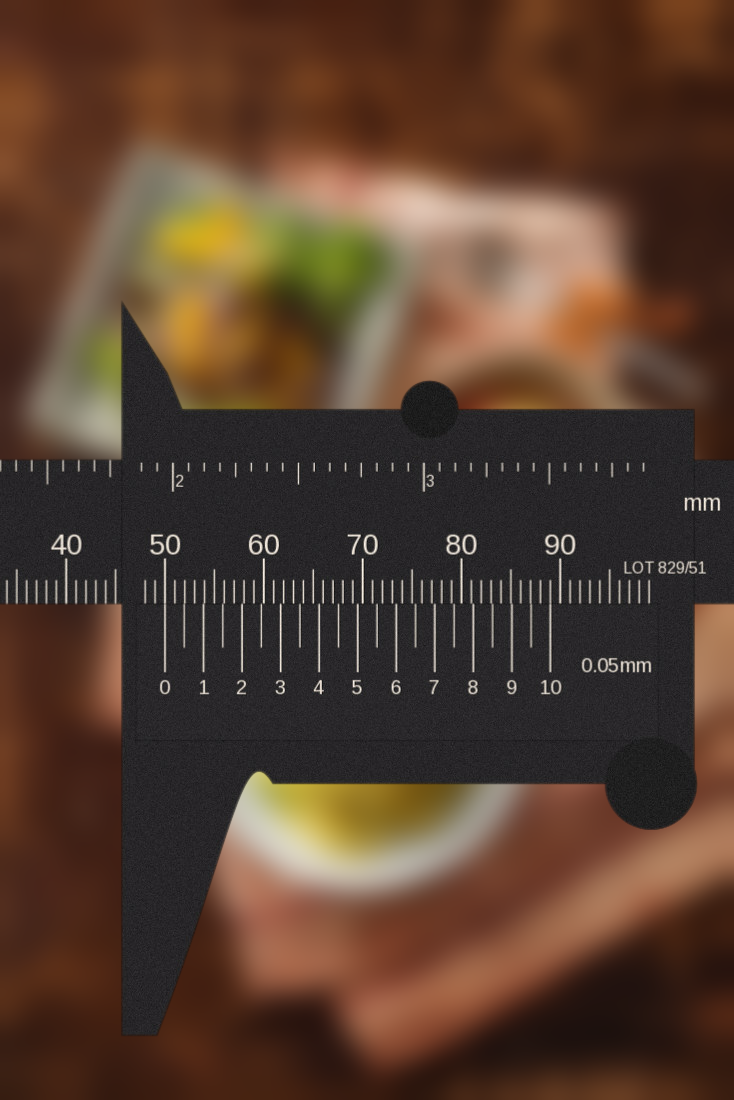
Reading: **50.0** mm
